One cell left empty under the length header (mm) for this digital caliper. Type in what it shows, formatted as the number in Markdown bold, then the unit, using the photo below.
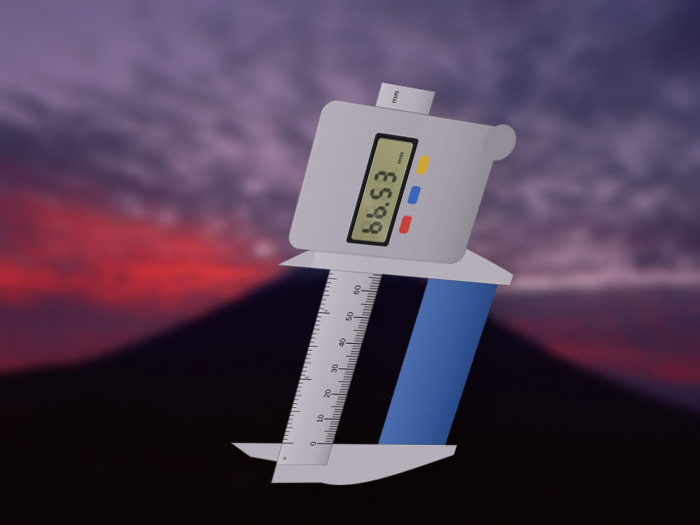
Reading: **66.53** mm
